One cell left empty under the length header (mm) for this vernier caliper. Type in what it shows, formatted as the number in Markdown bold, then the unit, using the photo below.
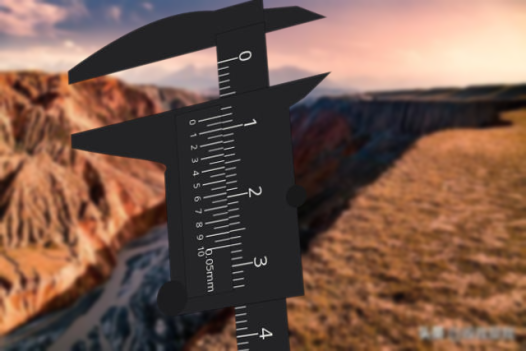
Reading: **8.0** mm
